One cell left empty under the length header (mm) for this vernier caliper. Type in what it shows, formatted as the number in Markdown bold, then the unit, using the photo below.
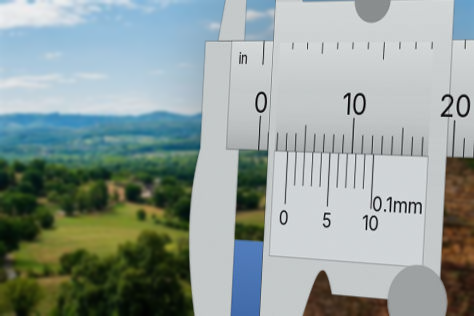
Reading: **3.2** mm
